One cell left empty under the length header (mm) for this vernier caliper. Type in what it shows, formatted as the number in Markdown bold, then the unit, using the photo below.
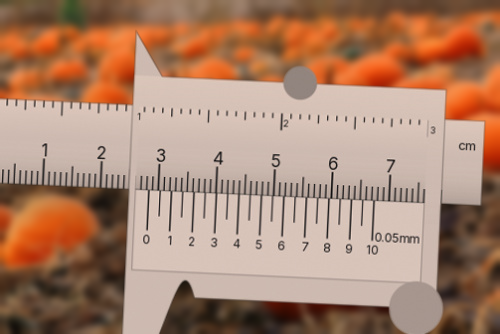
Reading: **28.4** mm
